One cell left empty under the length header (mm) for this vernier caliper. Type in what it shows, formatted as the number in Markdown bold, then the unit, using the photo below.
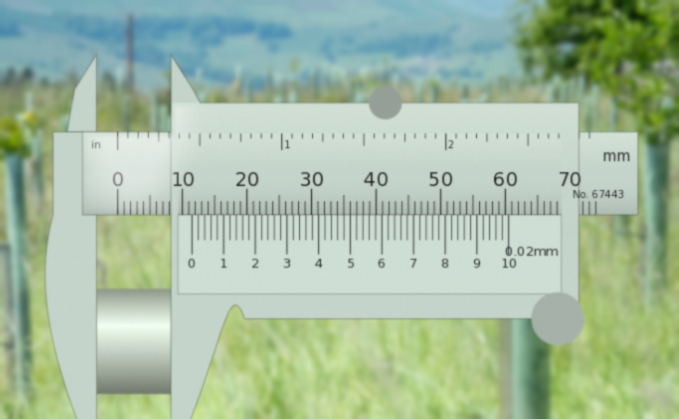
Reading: **11.5** mm
